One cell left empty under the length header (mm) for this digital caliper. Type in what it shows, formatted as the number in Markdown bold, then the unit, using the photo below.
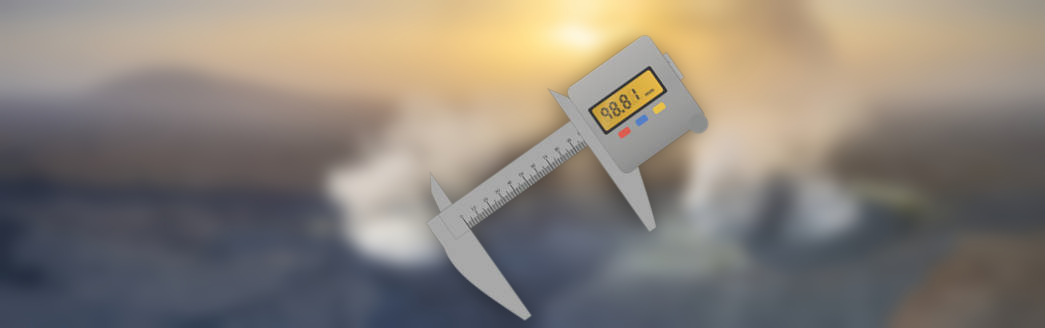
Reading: **98.81** mm
